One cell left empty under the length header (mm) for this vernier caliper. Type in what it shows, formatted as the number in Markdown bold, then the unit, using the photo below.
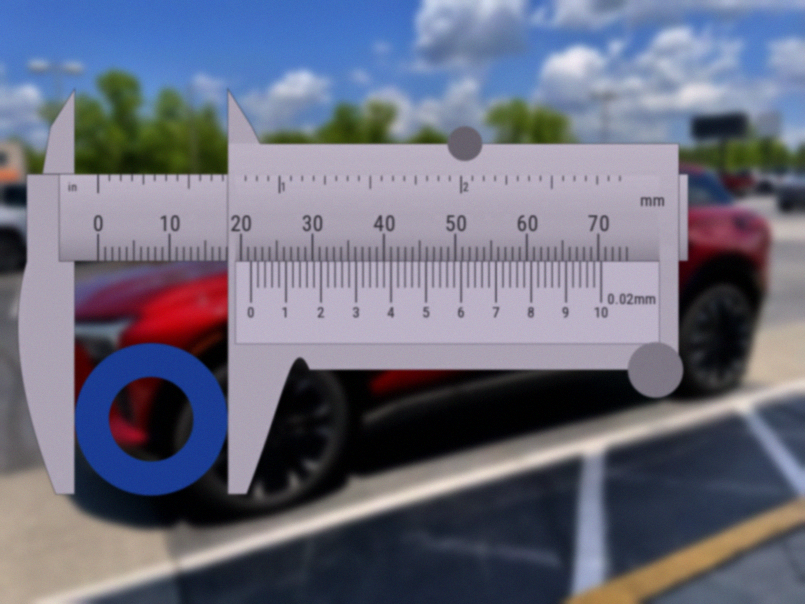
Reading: **21.4** mm
